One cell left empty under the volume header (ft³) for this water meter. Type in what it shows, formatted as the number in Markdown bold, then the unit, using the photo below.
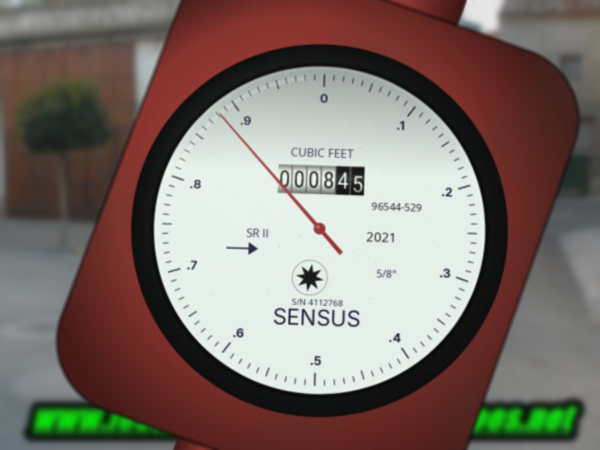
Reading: **844.88** ft³
